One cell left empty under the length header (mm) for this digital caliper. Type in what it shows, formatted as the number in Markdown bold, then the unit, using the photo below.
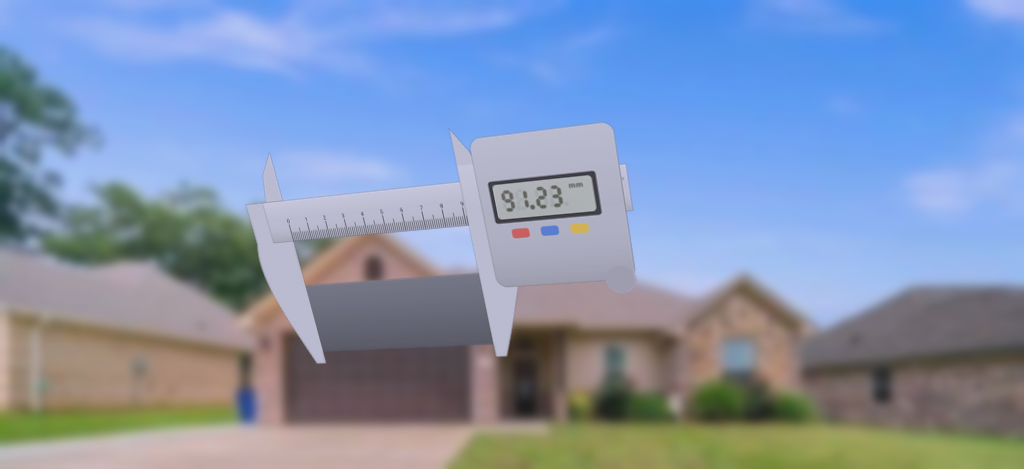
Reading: **91.23** mm
